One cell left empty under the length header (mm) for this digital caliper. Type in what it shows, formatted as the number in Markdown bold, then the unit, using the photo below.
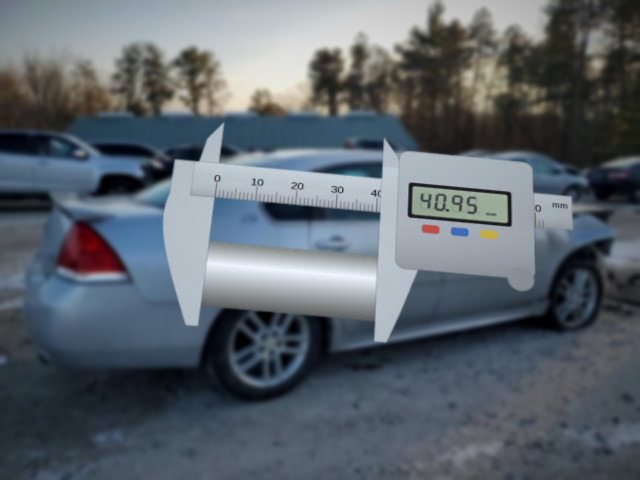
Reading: **40.95** mm
